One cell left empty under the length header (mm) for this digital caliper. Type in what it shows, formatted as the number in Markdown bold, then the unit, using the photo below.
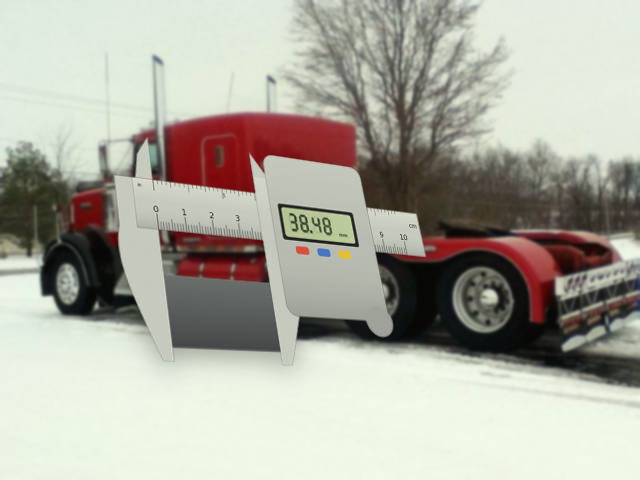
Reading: **38.48** mm
